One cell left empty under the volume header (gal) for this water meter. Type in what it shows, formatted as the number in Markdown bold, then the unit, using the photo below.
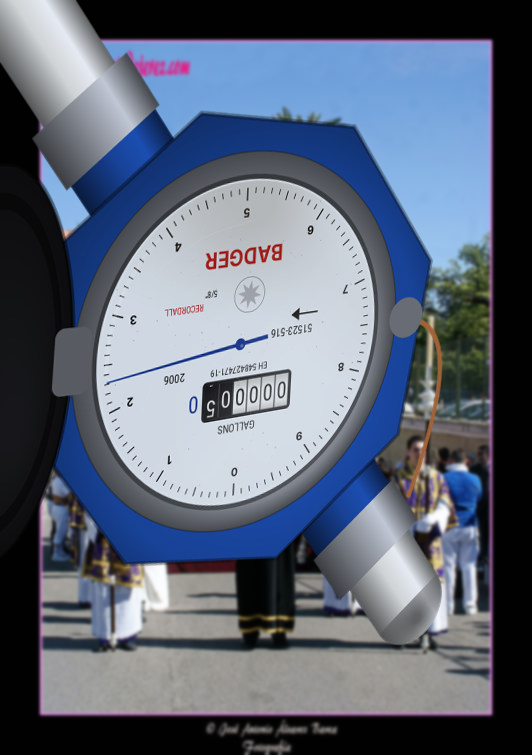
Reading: **52.3** gal
